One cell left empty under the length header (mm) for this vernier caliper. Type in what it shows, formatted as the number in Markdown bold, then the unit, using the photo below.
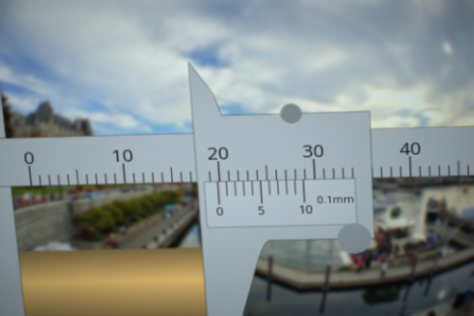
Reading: **19.8** mm
